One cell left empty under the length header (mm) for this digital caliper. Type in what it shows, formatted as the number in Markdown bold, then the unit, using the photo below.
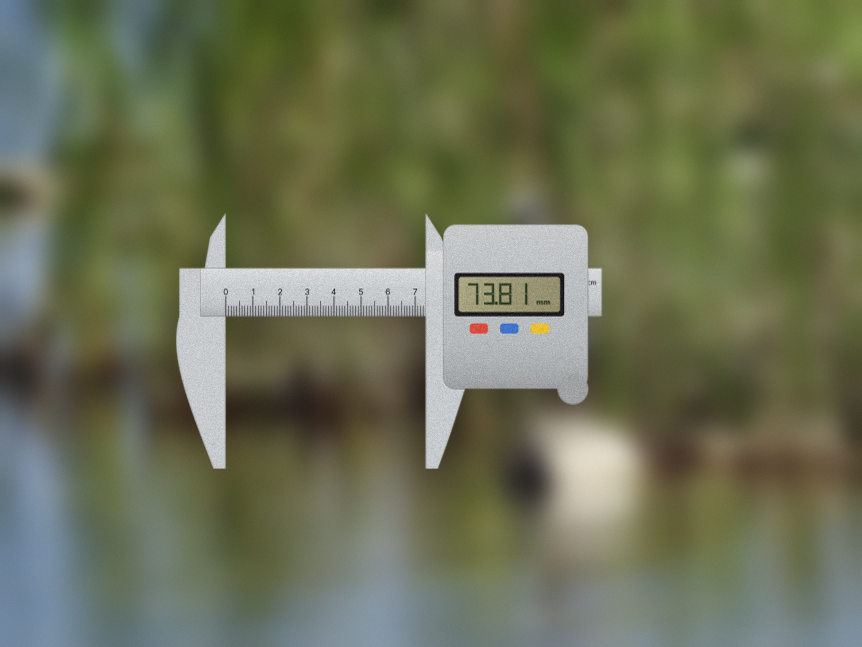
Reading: **73.81** mm
